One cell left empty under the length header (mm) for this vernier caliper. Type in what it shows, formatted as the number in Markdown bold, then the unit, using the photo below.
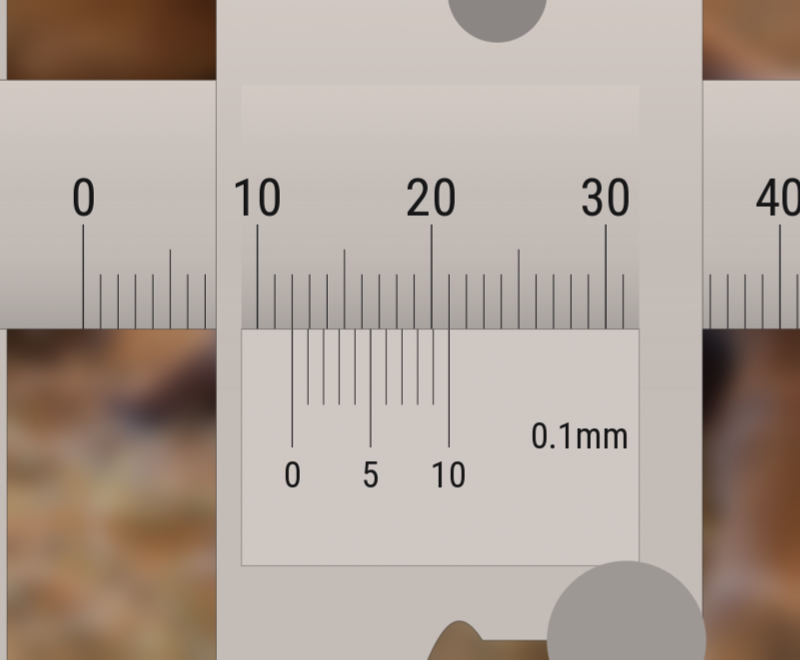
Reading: **12.0** mm
